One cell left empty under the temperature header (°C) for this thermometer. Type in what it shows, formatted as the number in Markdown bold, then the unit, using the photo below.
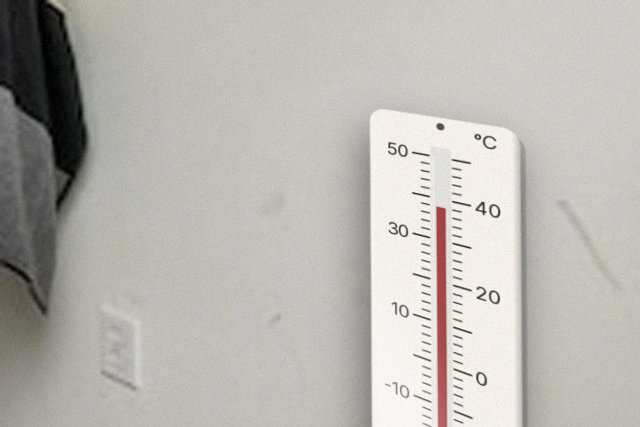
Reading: **38** °C
